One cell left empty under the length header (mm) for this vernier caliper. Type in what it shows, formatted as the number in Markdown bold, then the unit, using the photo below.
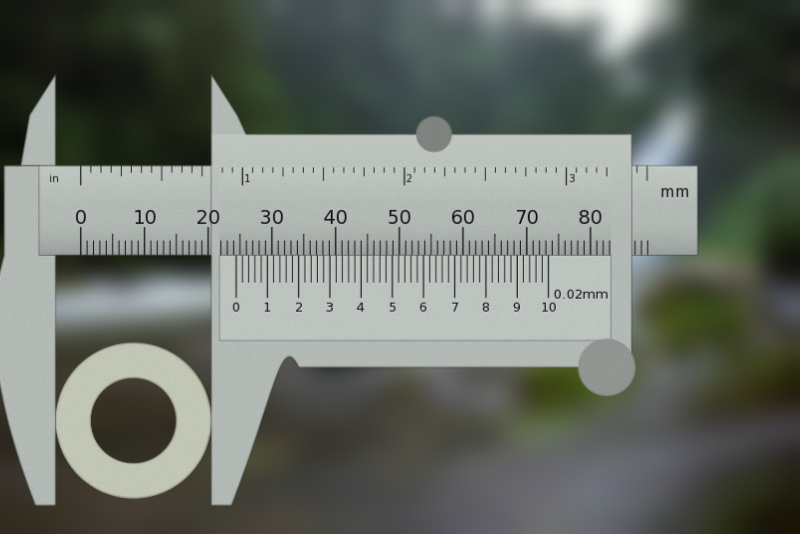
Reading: **24.4** mm
